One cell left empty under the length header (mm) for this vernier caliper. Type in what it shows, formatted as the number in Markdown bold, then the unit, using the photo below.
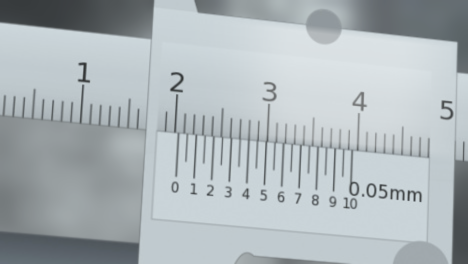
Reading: **20.4** mm
